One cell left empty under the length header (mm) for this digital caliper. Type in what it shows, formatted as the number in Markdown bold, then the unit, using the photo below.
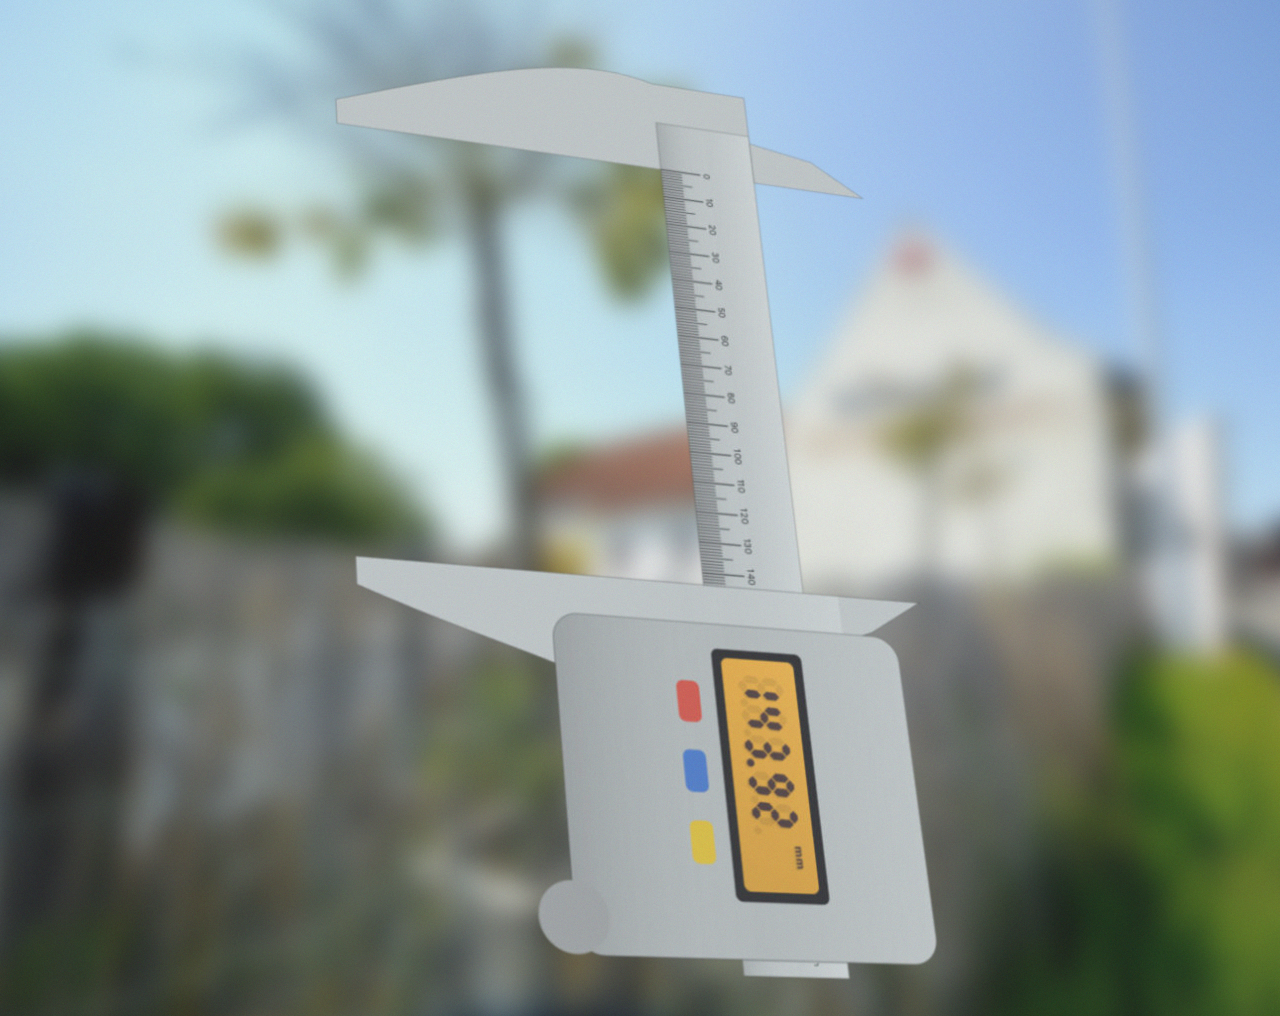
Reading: **143.92** mm
